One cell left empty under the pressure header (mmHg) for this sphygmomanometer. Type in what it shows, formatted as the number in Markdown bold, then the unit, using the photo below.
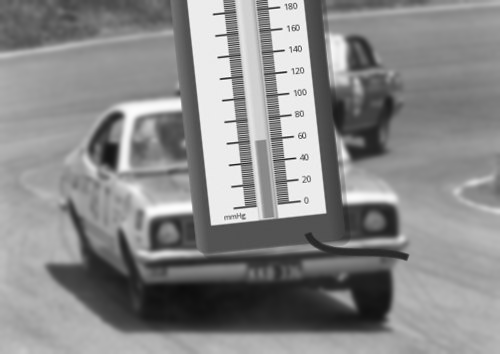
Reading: **60** mmHg
